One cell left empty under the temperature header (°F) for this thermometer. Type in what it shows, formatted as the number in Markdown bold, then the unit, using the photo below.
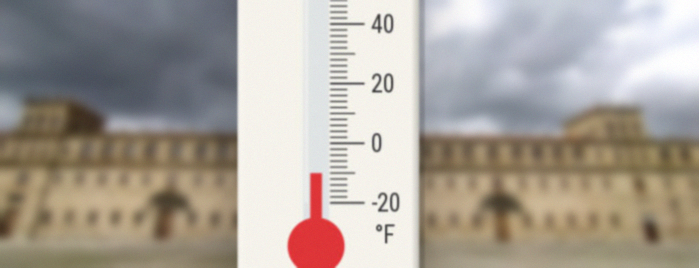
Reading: **-10** °F
